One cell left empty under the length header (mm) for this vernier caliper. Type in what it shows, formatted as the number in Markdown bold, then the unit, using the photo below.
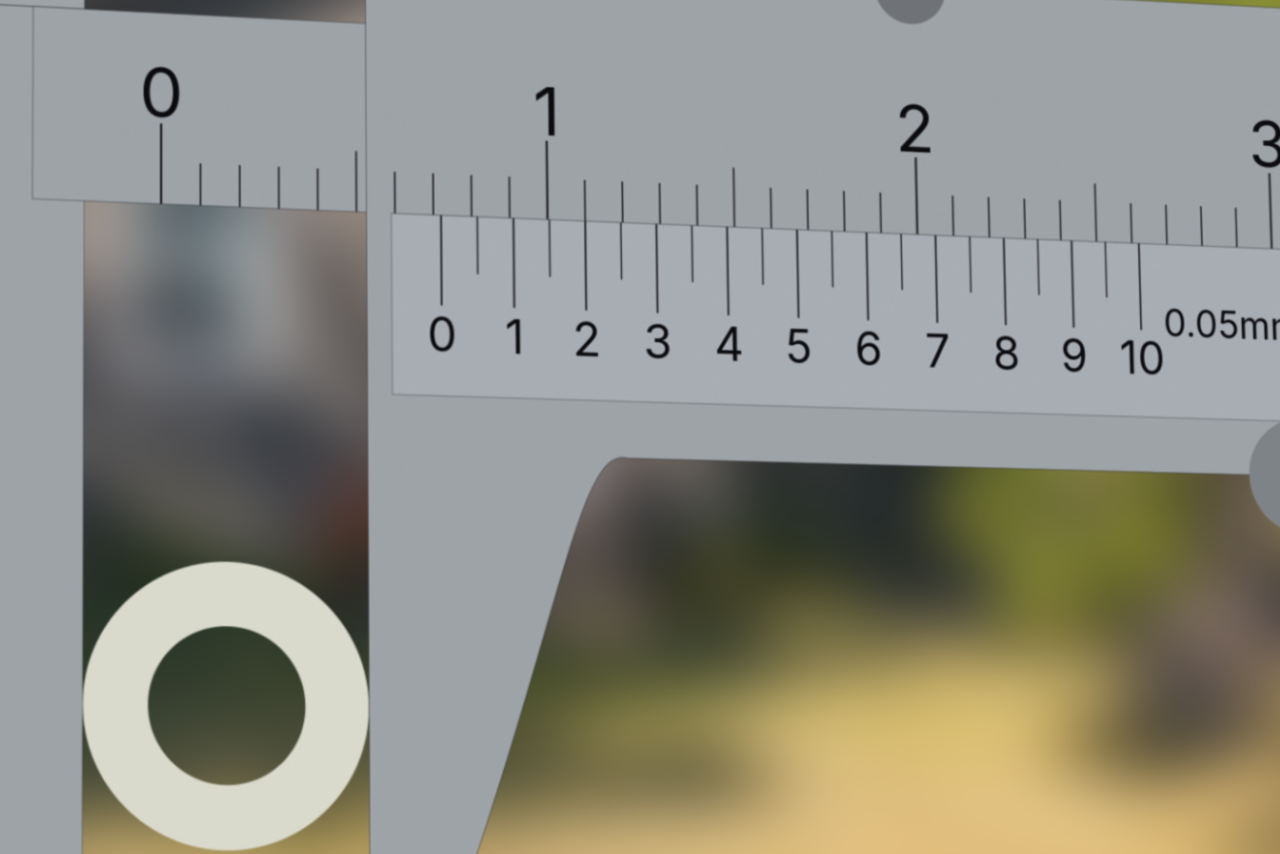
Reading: **7.20** mm
